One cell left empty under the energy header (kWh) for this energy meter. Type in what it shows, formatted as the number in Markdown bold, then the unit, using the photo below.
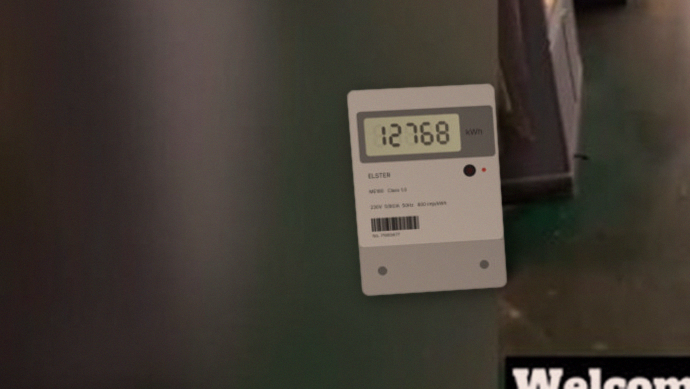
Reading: **12768** kWh
